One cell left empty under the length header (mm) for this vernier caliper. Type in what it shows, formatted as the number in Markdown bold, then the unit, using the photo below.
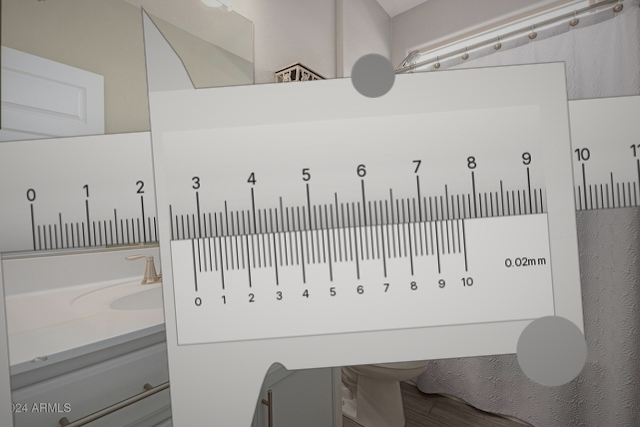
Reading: **28.6** mm
